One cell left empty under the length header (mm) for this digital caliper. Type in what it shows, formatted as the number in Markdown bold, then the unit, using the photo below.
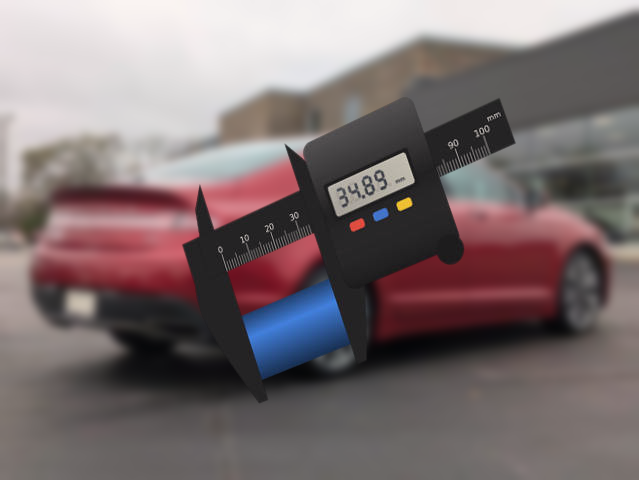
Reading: **34.89** mm
